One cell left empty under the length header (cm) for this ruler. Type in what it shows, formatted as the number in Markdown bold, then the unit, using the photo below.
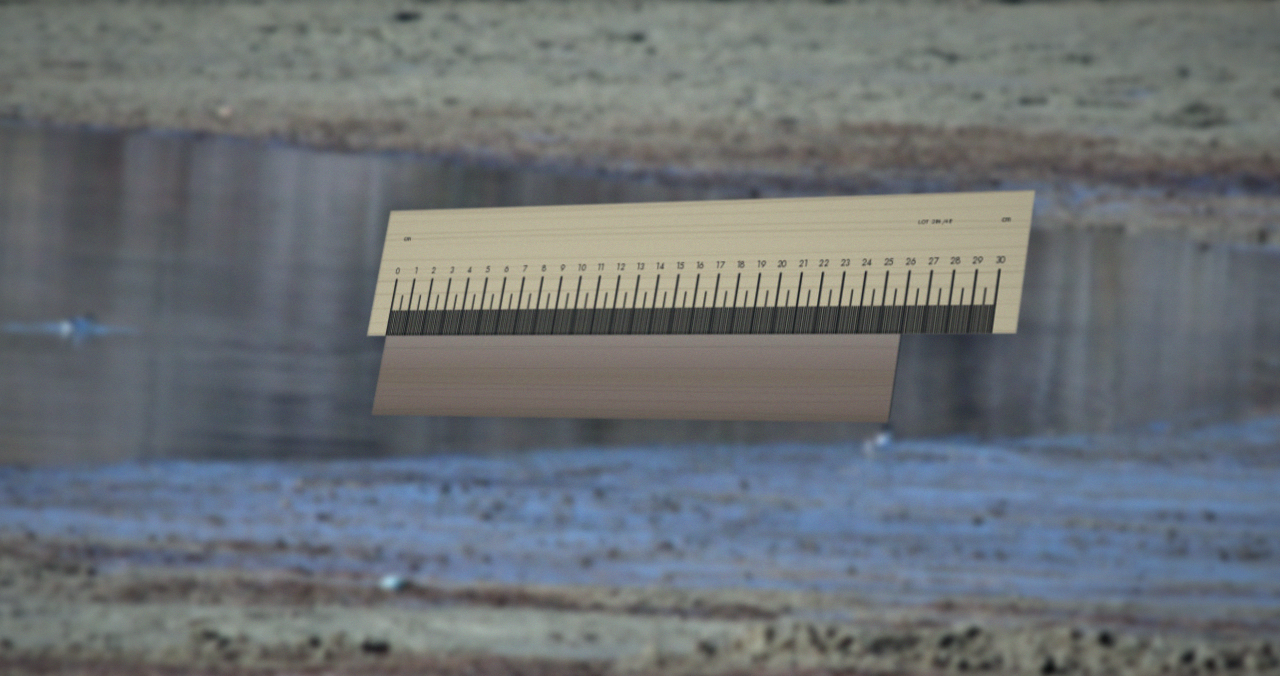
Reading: **26** cm
